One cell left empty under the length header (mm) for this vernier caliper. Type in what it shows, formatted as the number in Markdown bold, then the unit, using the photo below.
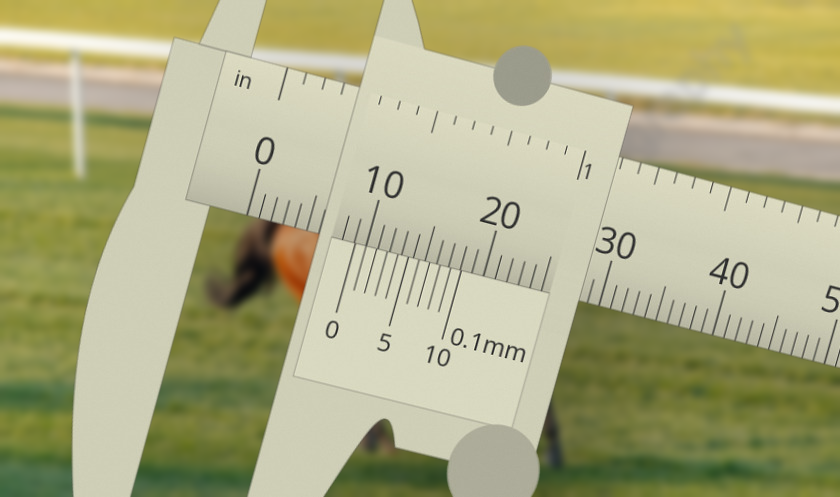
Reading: **9.1** mm
